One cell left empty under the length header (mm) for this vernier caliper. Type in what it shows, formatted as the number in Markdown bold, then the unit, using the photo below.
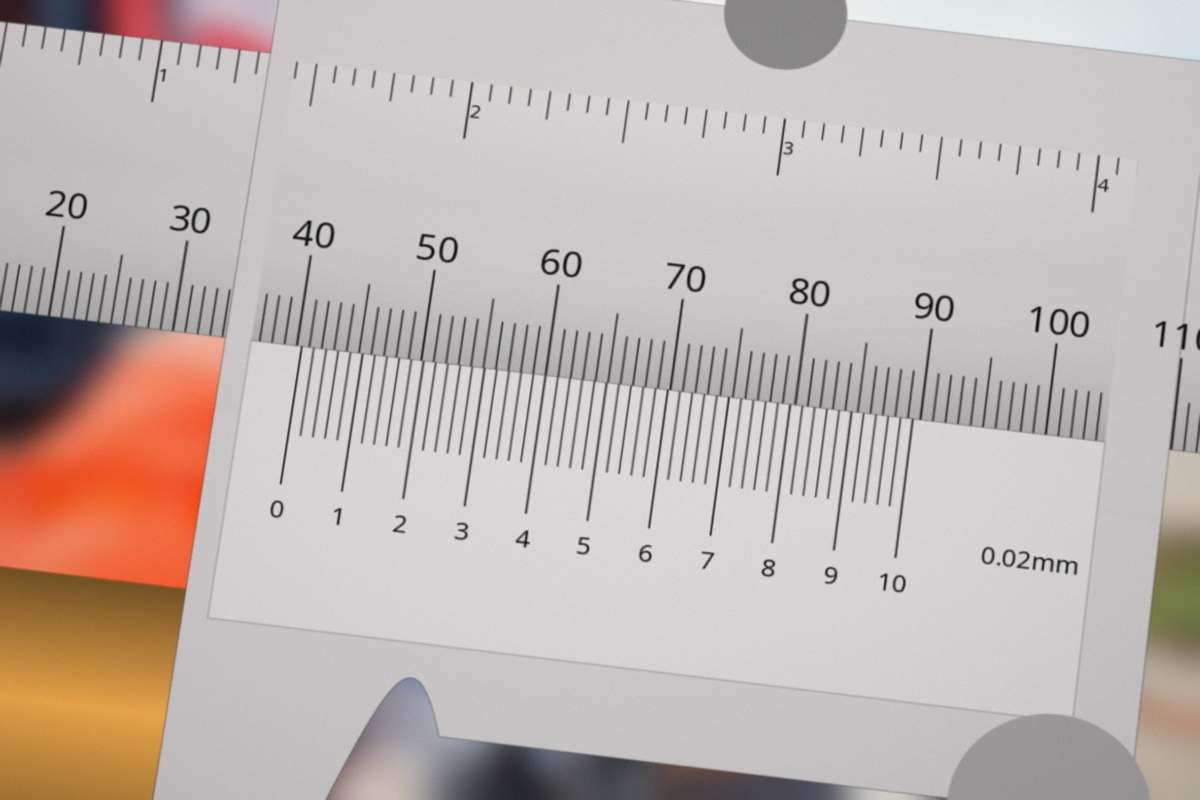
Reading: **40.4** mm
